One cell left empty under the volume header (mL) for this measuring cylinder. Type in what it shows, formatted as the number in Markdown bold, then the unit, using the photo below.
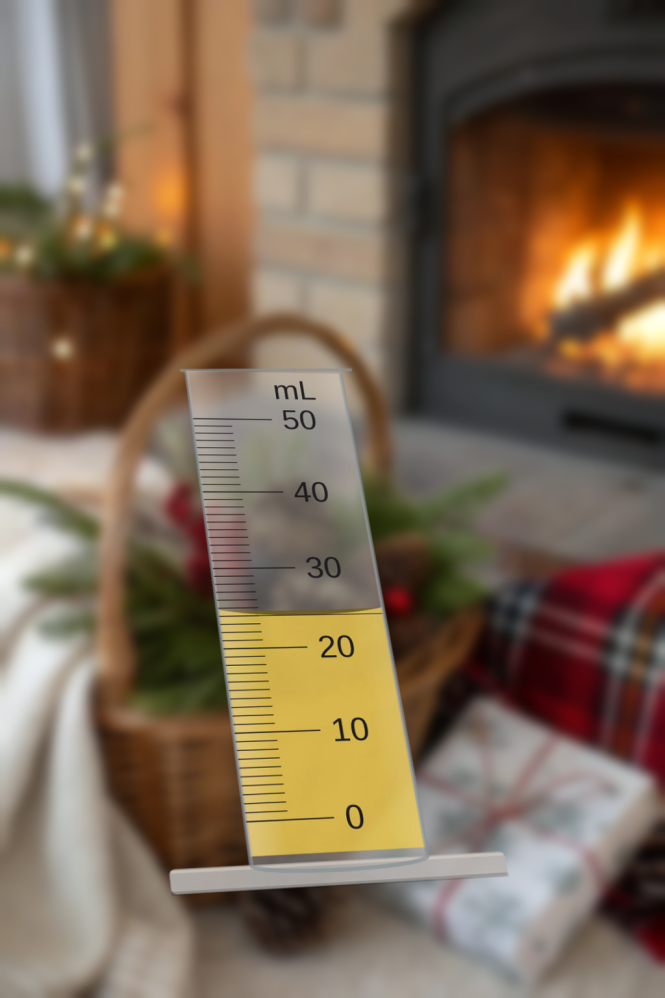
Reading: **24** mL
